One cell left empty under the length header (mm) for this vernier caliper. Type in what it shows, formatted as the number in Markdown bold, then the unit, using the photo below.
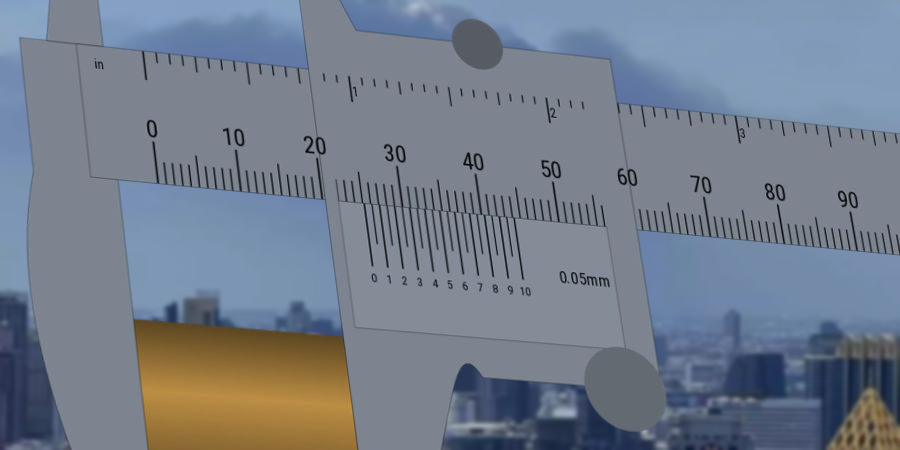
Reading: **25.2** mm
